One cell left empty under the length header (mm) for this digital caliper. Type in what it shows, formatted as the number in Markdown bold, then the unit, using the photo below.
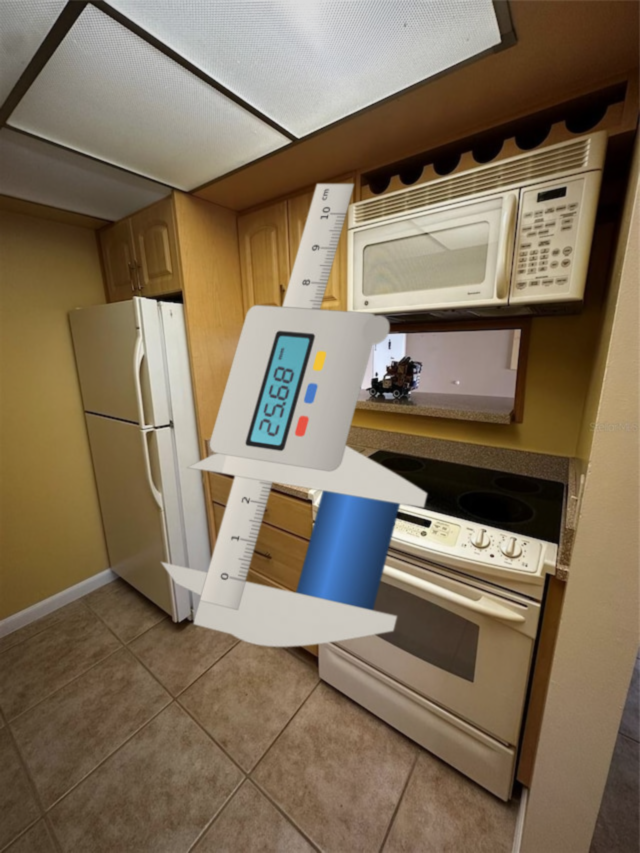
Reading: **25.68** mm
